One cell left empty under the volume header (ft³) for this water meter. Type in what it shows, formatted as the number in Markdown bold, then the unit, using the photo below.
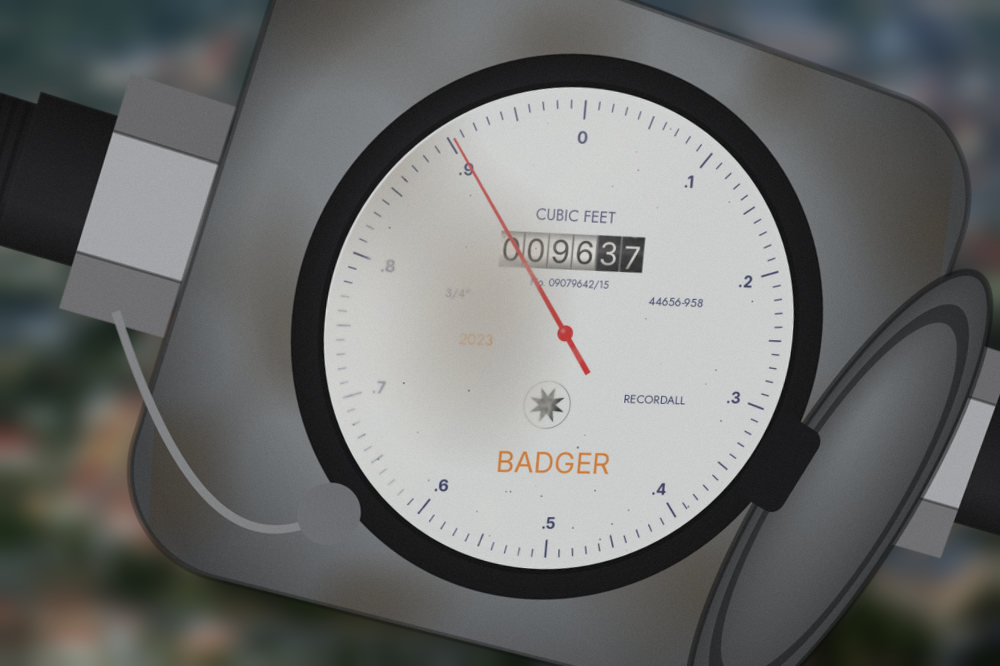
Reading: **9636.90** ft³
